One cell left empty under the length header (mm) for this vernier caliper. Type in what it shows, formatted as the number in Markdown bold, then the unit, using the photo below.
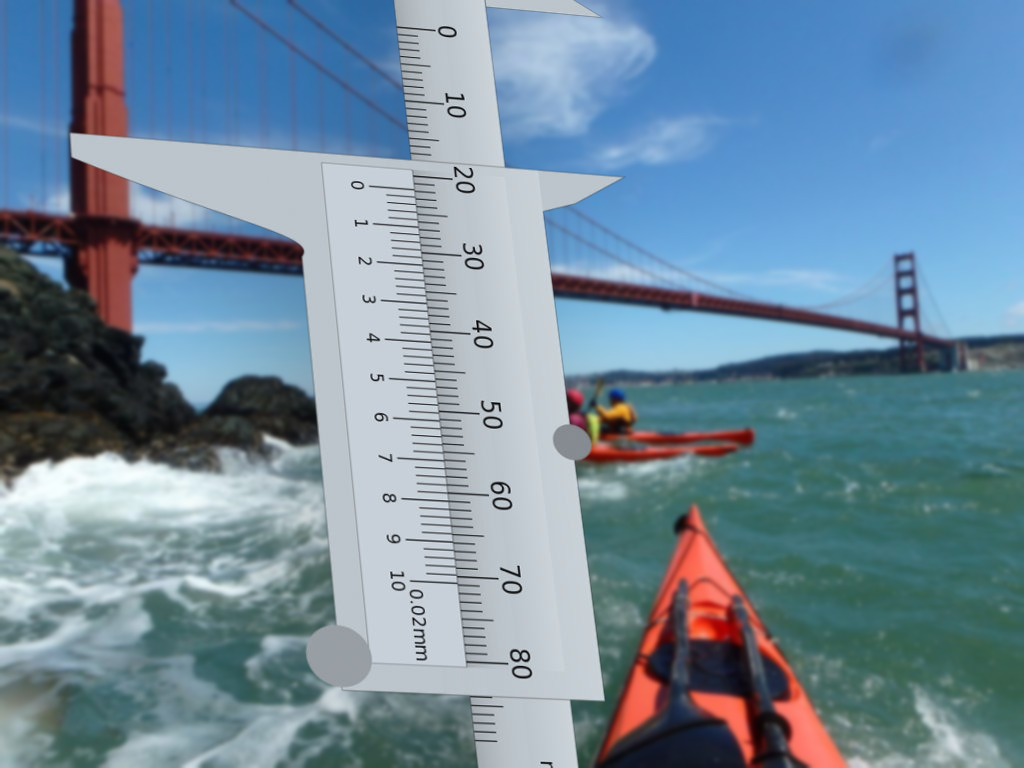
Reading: **21.8** mm
